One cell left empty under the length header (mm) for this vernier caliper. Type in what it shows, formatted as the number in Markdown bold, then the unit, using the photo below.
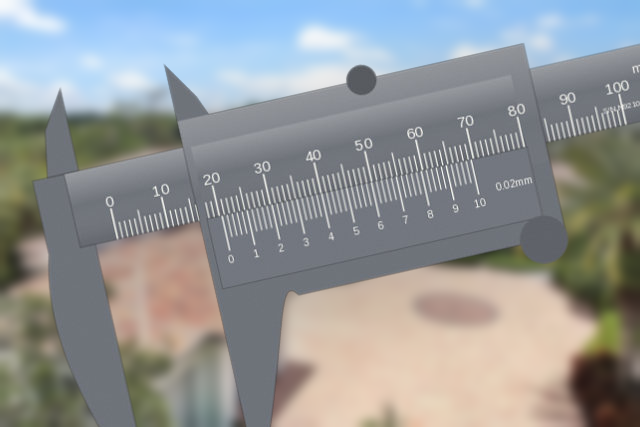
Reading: **20.5** mm
